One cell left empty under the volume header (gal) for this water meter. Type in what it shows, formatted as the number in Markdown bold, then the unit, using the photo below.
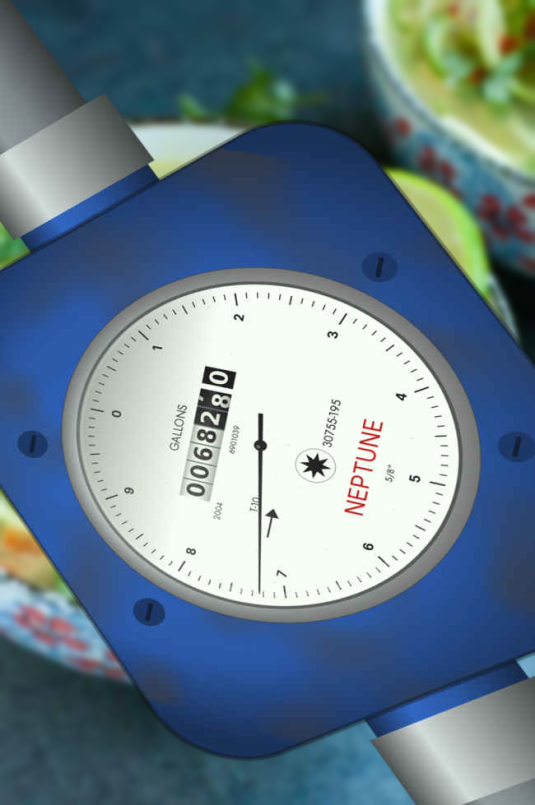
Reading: **68277.2** gal
